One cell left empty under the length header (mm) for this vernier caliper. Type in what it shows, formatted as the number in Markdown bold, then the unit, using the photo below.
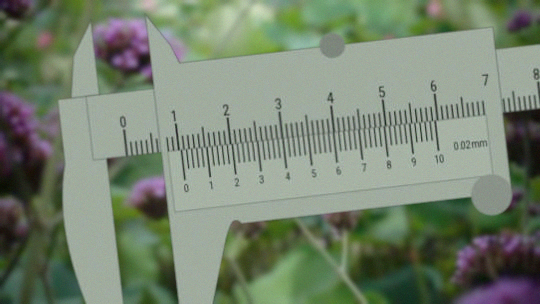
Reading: **10.5** mm
